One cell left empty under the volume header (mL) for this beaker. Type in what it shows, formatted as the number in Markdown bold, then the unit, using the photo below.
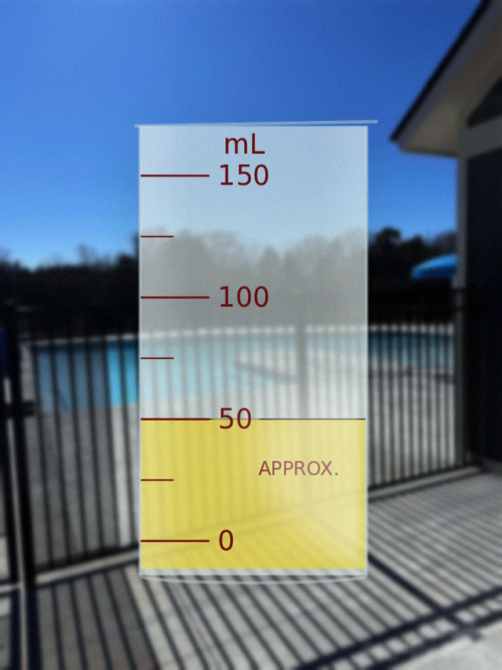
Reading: **50** mL
